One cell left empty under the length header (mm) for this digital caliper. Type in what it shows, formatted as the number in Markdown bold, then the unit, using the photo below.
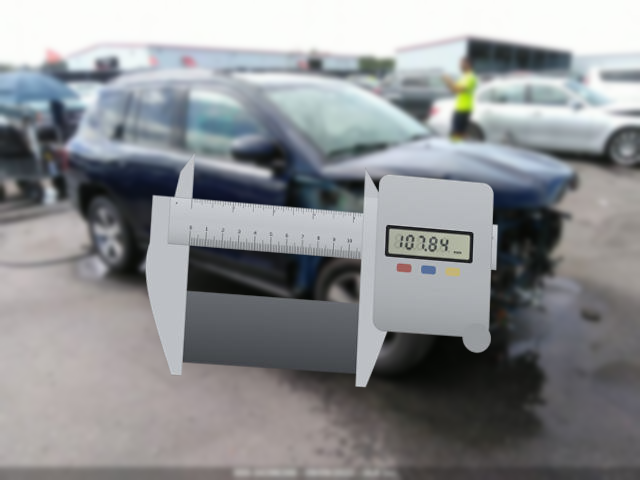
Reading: **107.84** mm
